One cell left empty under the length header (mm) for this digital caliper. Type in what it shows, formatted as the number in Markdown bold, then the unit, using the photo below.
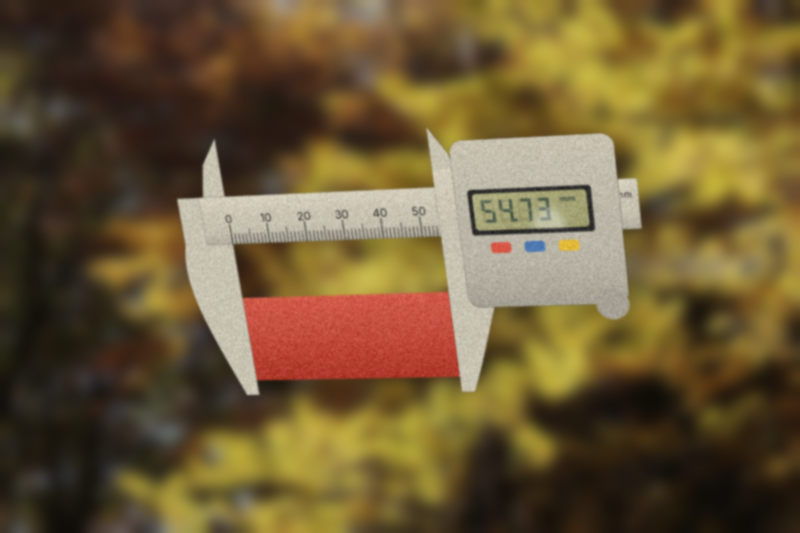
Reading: **54.73** mm
